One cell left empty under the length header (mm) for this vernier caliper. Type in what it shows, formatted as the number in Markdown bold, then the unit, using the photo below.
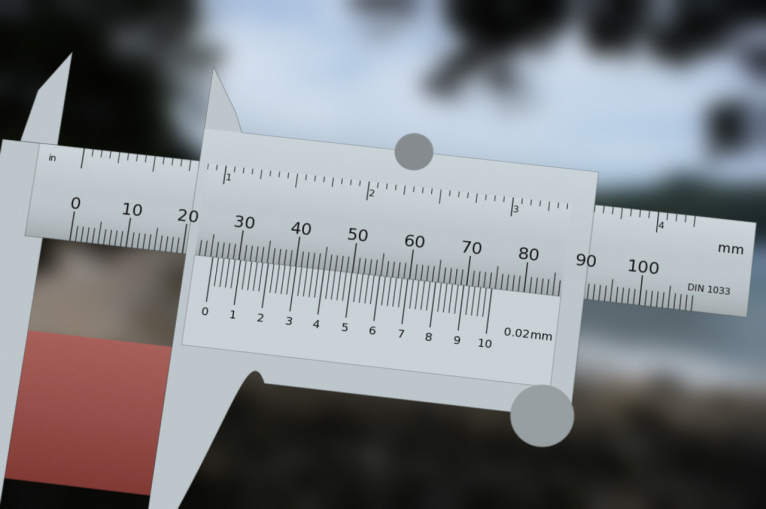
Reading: **25.4** mm
